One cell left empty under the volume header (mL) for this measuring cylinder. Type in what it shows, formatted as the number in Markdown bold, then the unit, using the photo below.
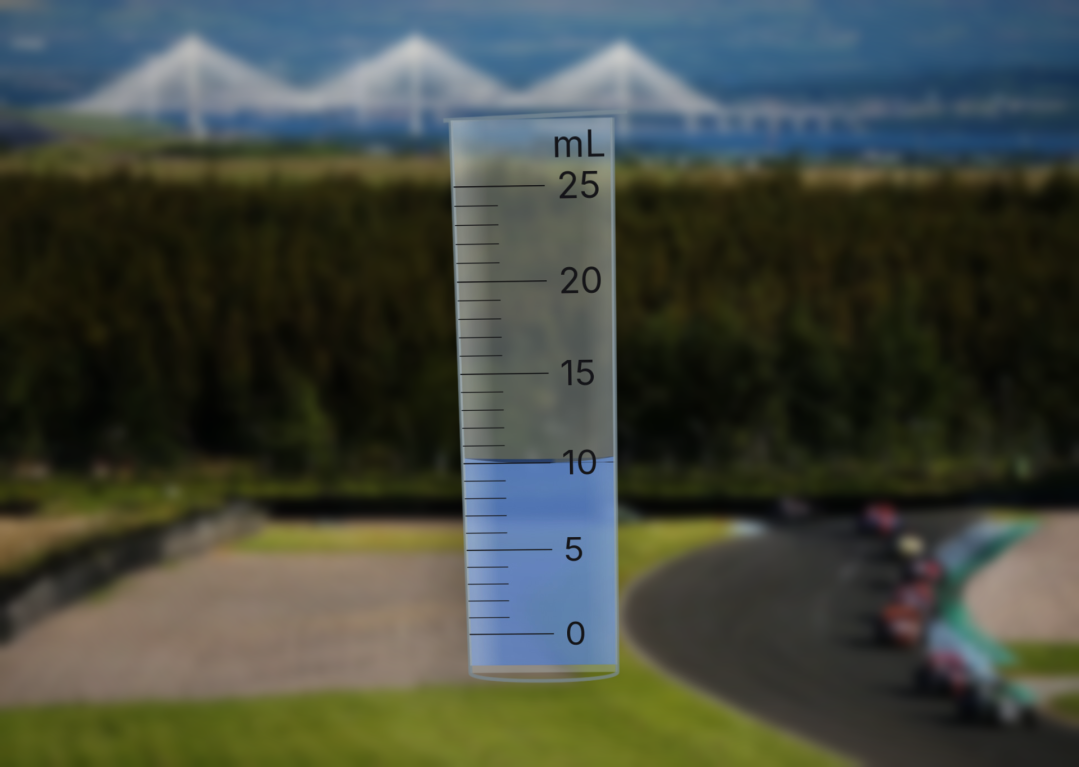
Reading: **10** mL
